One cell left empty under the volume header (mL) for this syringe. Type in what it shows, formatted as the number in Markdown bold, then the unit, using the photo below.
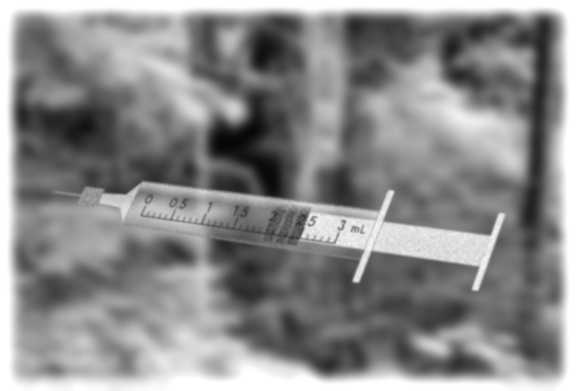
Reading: **2** mL
